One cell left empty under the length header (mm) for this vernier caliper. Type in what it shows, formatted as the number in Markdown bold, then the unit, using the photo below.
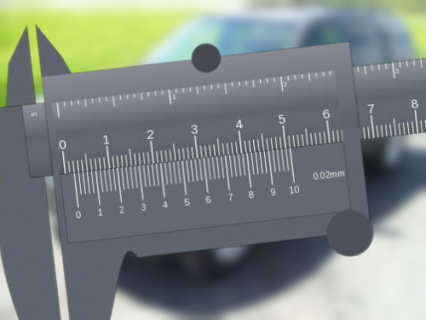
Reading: **2.0** mm
